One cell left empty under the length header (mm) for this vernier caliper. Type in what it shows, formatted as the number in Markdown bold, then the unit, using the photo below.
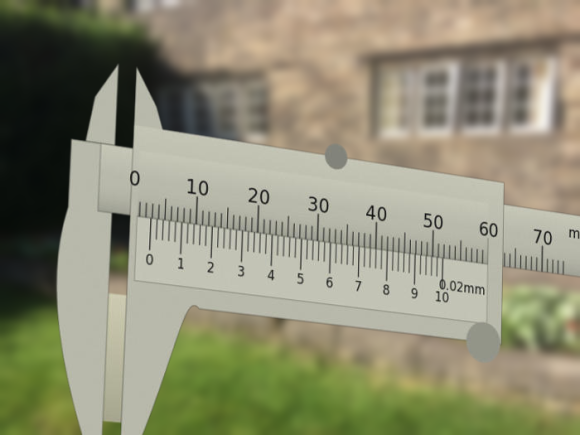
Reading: **2.8** mm
